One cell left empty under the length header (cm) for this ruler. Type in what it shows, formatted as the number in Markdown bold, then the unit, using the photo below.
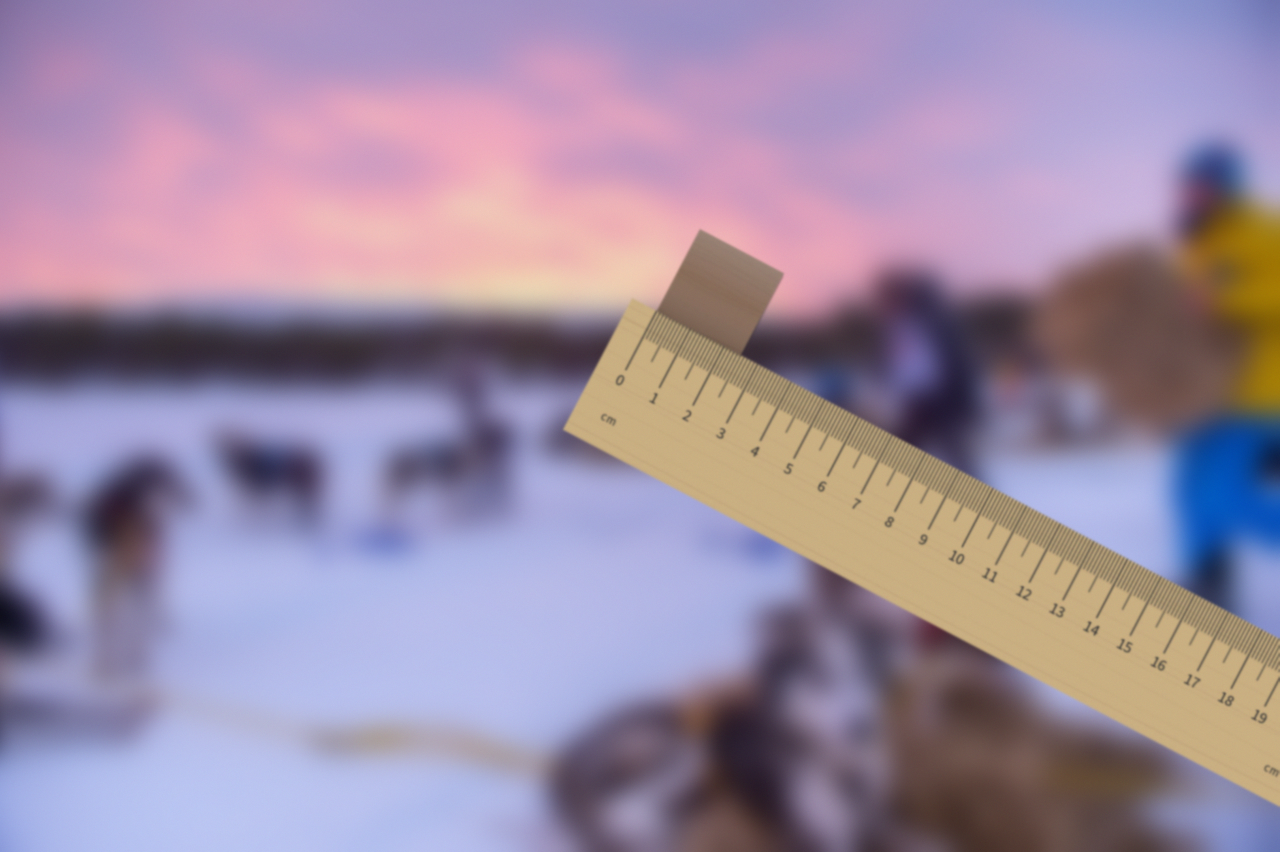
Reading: **2.5** cm
